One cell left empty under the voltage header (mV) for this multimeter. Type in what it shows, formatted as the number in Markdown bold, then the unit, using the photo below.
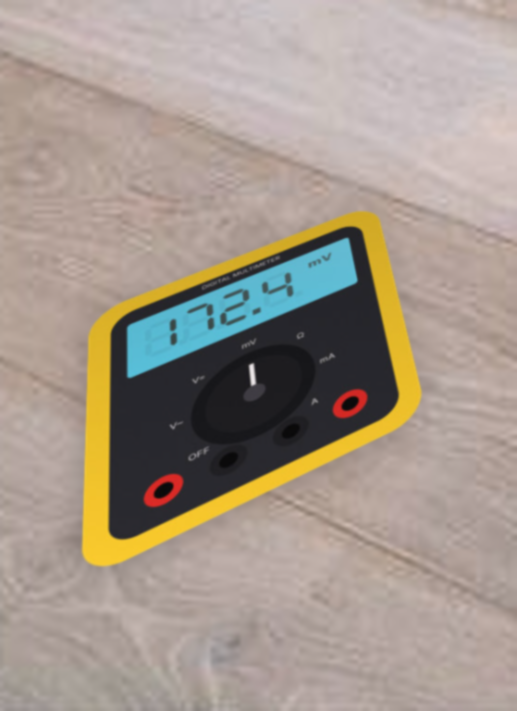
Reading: **172.4** mV
